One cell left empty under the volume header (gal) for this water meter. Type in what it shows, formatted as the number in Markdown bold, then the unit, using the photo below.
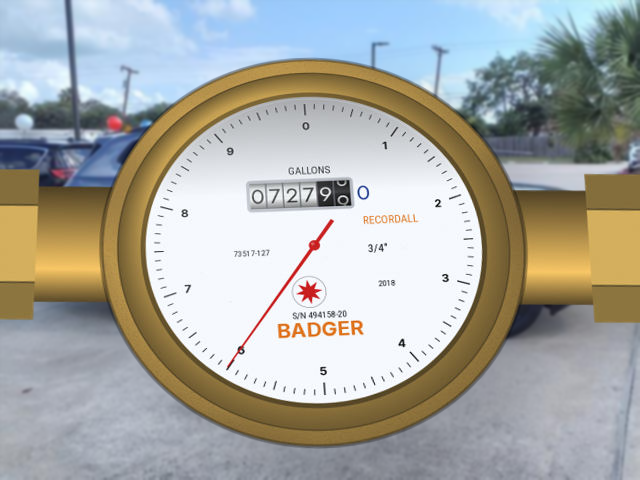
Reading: **727986.0** gal
